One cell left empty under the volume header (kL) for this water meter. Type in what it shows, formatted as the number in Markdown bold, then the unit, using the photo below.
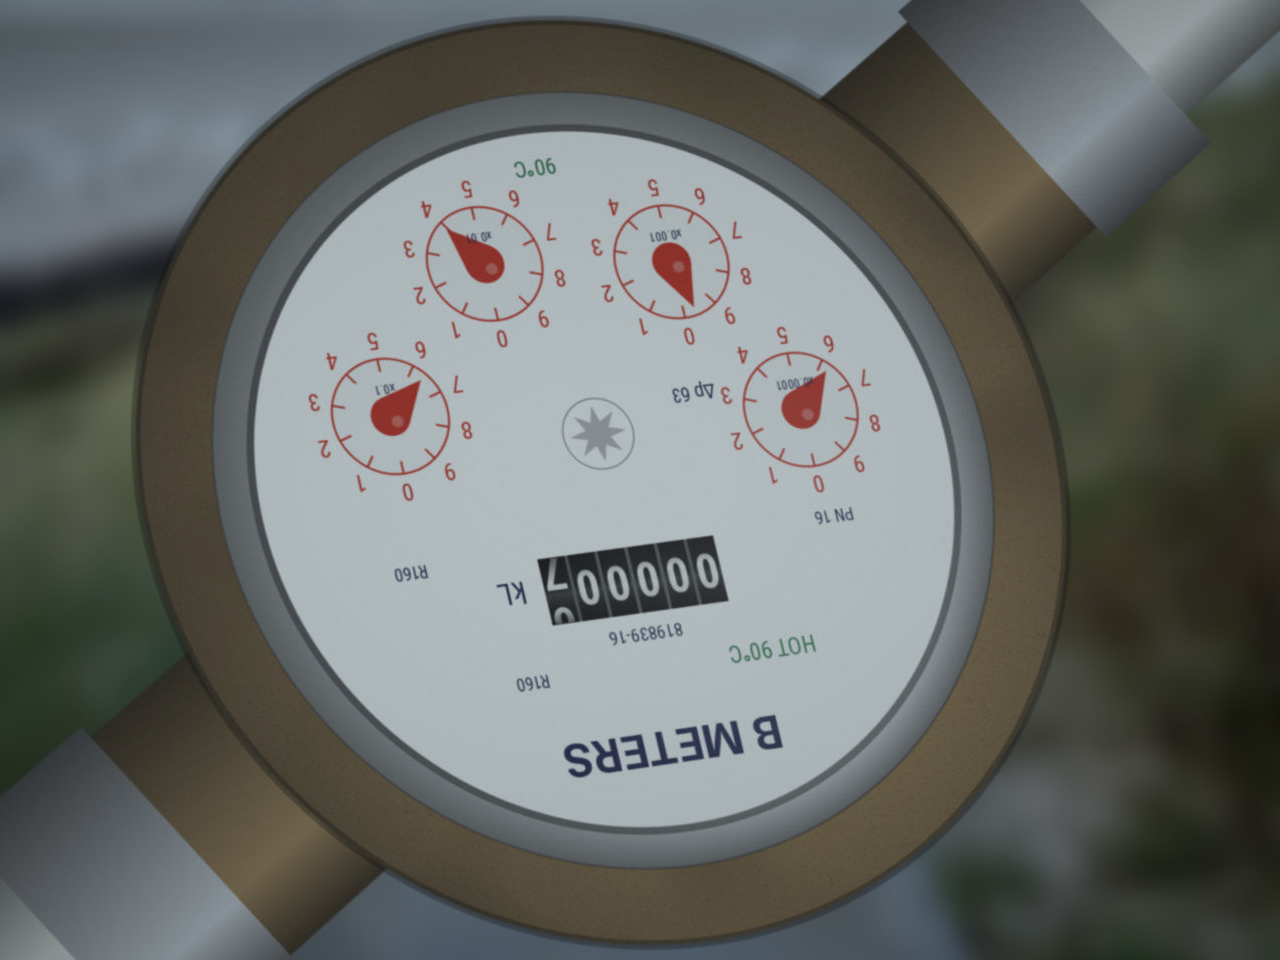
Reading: **6.6396** kL
